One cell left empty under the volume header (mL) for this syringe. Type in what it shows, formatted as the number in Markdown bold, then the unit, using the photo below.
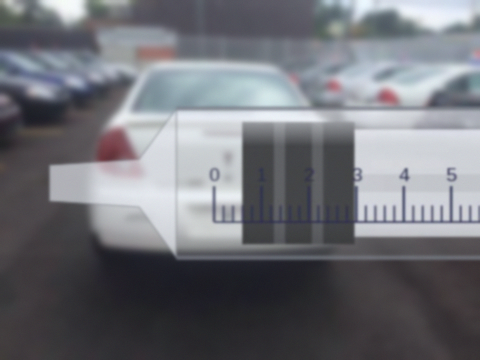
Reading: **0.6** mL
